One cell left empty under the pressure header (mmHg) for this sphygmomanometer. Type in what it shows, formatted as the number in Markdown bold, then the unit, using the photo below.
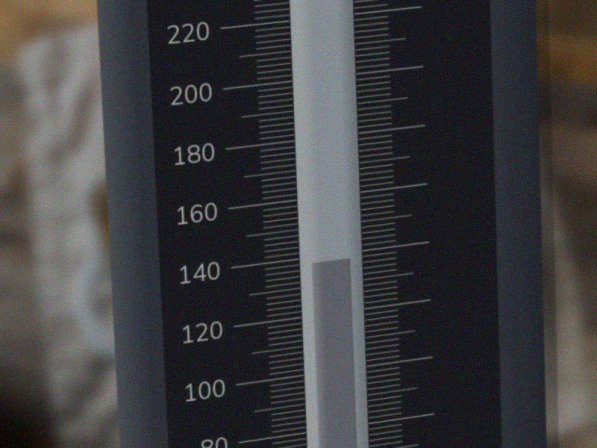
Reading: **138** mmHg
